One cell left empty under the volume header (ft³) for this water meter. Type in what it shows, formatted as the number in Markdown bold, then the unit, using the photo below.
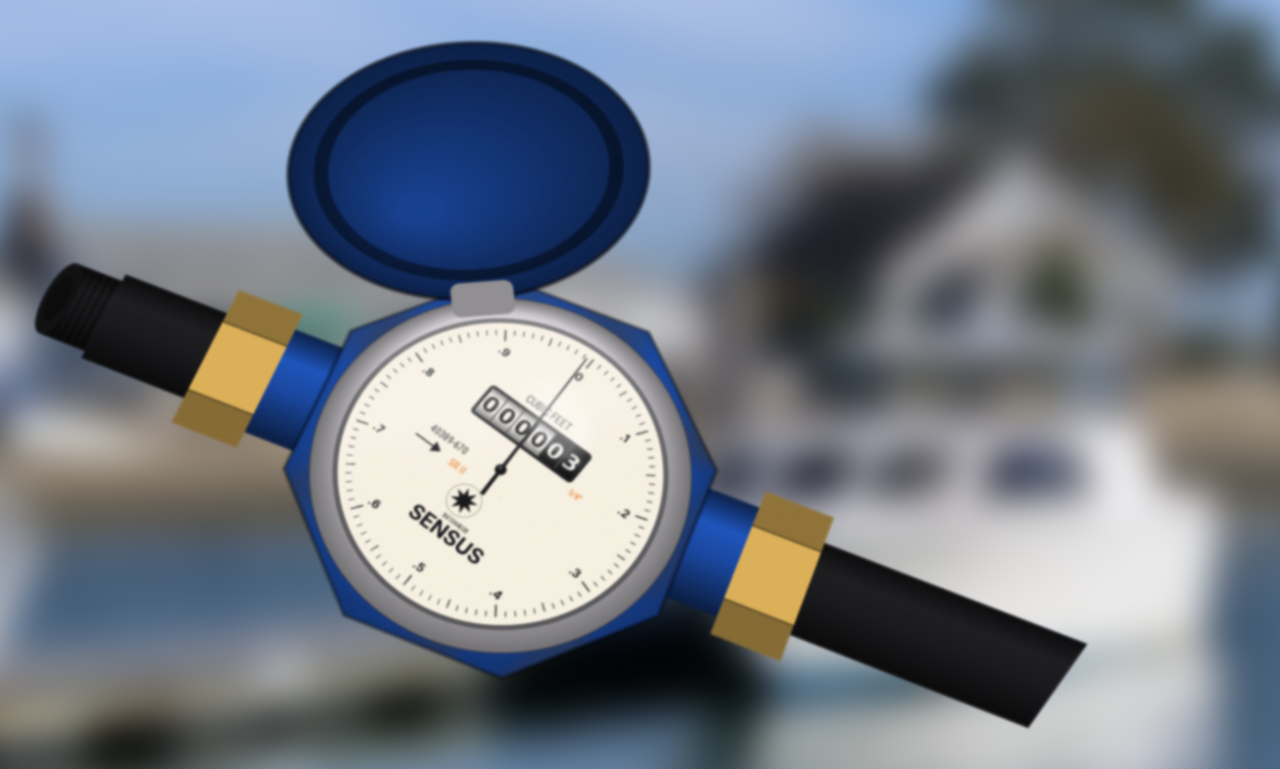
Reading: **2.99** ft³
